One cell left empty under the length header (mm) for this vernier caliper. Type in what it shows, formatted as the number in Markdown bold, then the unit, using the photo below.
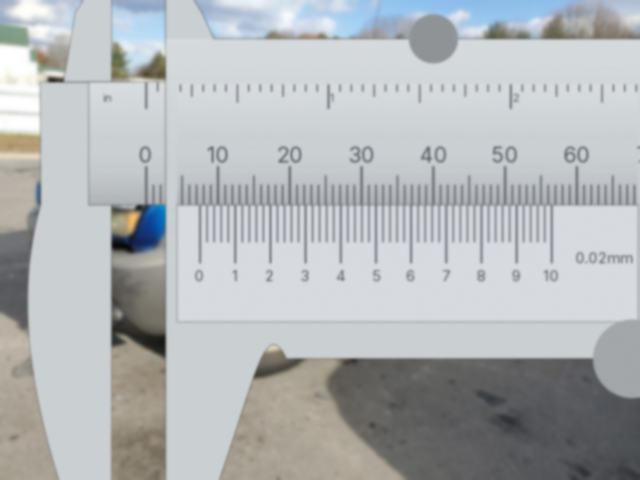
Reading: **7.5** mm
